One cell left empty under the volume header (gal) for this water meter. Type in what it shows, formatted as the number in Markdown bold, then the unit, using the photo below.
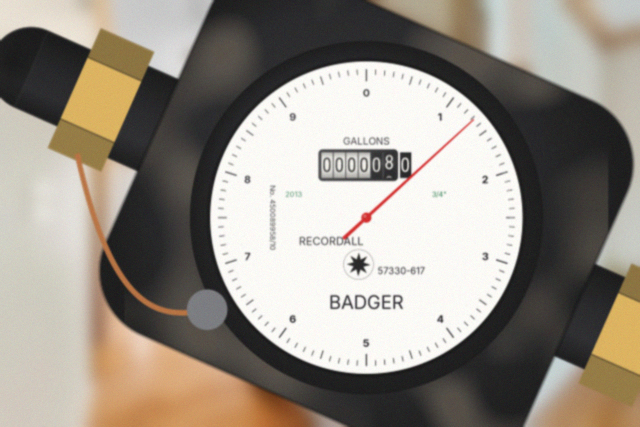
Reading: **81.3** gal
